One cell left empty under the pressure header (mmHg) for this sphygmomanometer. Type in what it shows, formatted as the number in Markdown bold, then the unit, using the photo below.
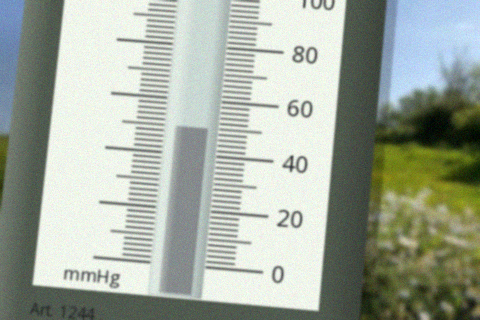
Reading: **50** mmHg
